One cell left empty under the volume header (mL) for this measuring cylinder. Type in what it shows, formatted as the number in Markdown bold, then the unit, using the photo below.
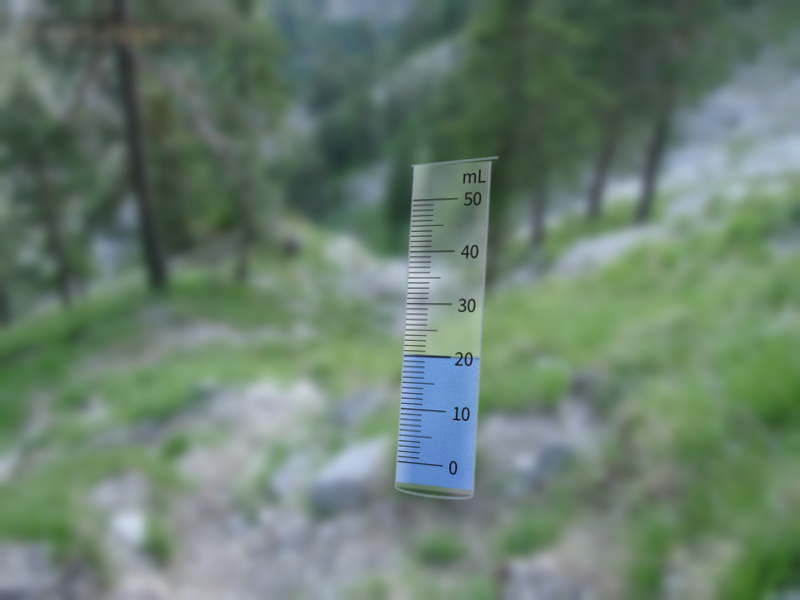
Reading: **20** mL
